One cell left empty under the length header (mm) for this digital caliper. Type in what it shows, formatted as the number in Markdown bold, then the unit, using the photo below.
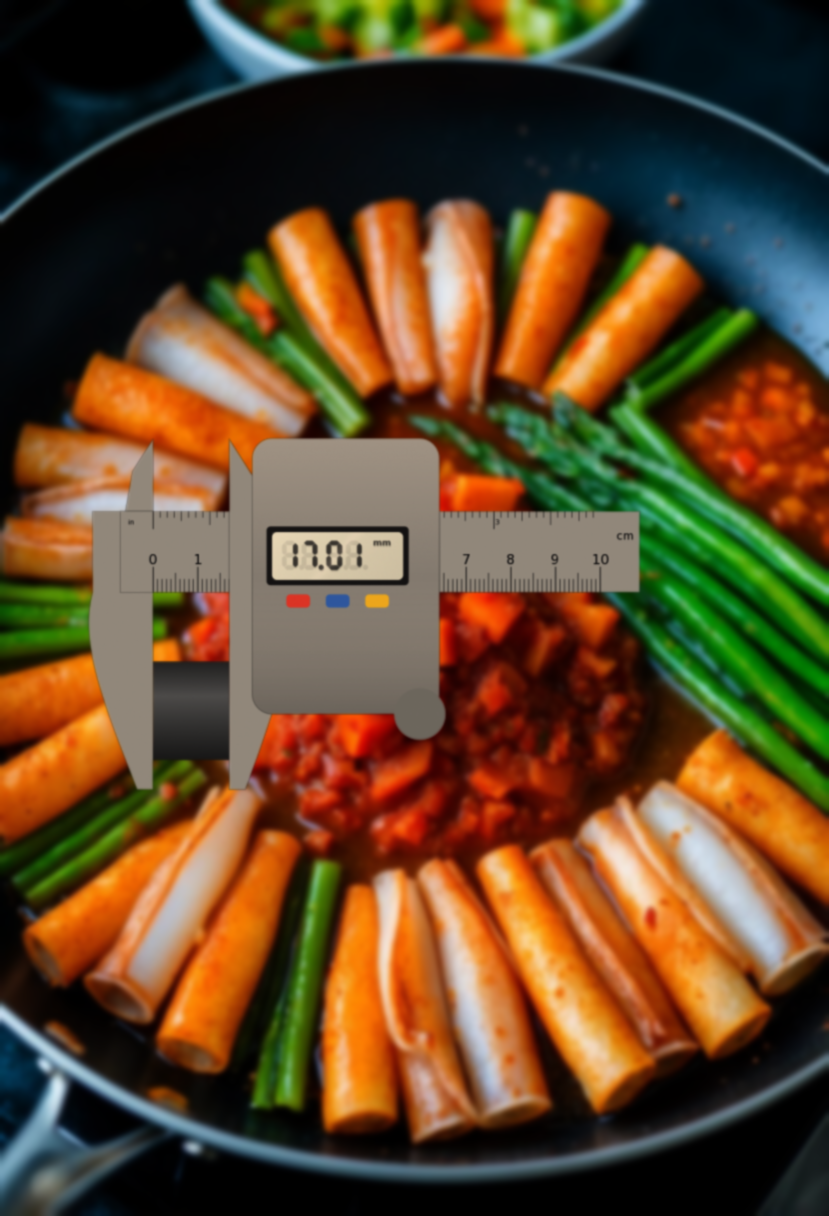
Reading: **17.01** mm
